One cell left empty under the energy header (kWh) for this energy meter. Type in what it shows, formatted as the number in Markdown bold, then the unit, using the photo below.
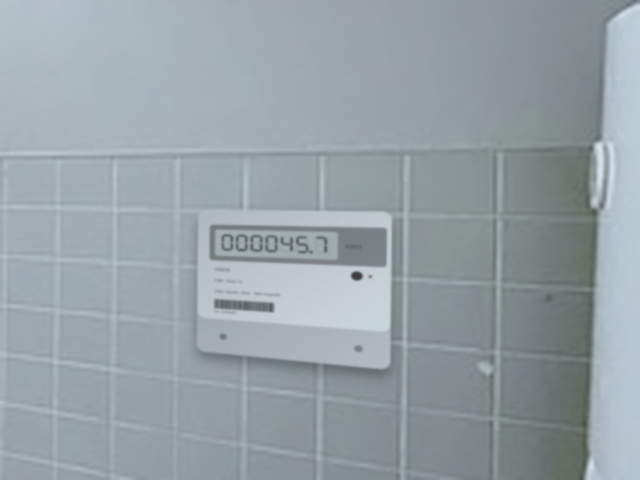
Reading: **45.7** kWh
